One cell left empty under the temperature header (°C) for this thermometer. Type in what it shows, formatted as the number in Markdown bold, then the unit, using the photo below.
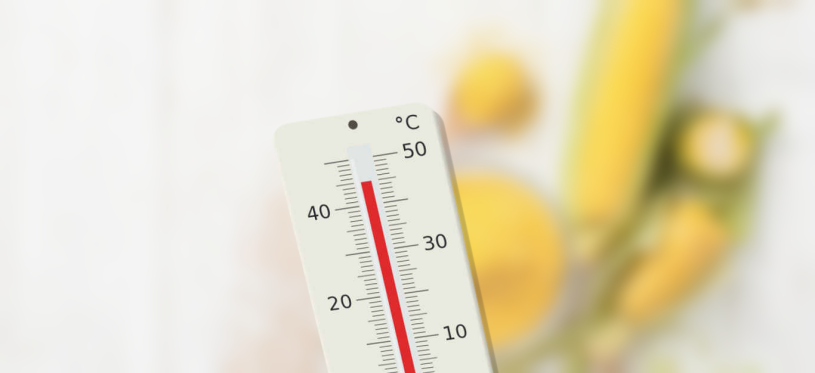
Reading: **45** °C
